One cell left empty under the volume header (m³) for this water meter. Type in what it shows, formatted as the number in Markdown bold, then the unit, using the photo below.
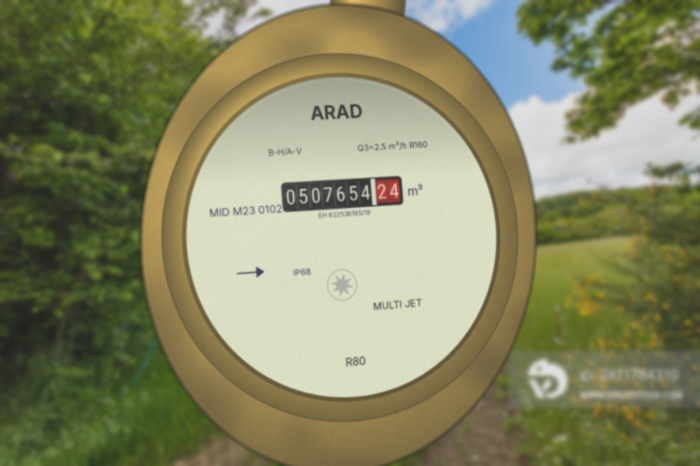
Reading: **507654.24** m³
